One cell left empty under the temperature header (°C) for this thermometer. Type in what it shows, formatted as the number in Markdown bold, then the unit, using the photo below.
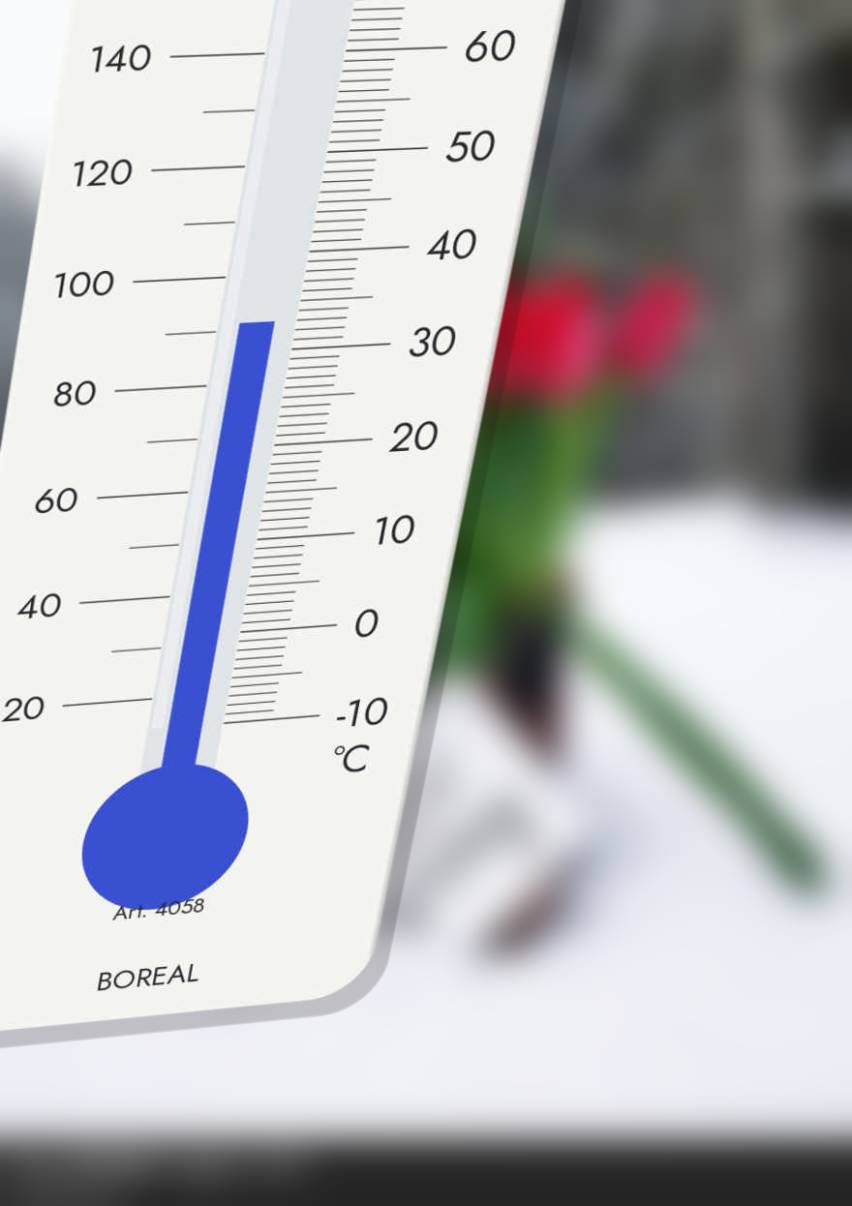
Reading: **33** °C
